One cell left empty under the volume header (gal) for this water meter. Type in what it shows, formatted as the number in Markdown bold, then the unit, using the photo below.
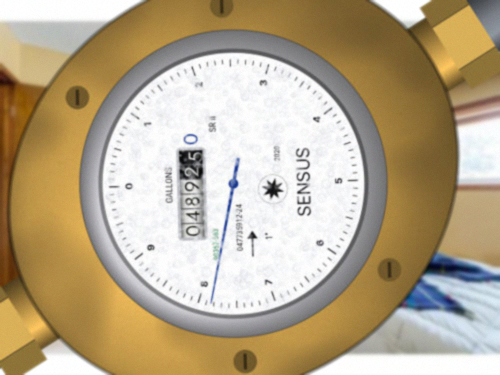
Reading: **489247.8** gal
